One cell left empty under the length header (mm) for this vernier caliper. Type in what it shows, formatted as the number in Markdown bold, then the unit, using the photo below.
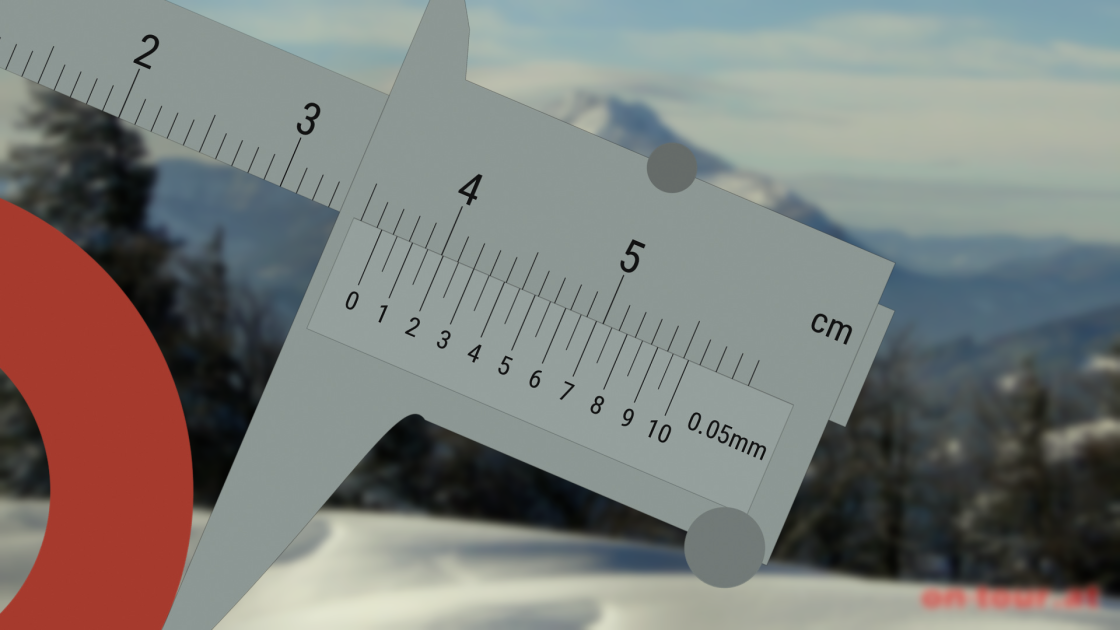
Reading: **36.3** mm
